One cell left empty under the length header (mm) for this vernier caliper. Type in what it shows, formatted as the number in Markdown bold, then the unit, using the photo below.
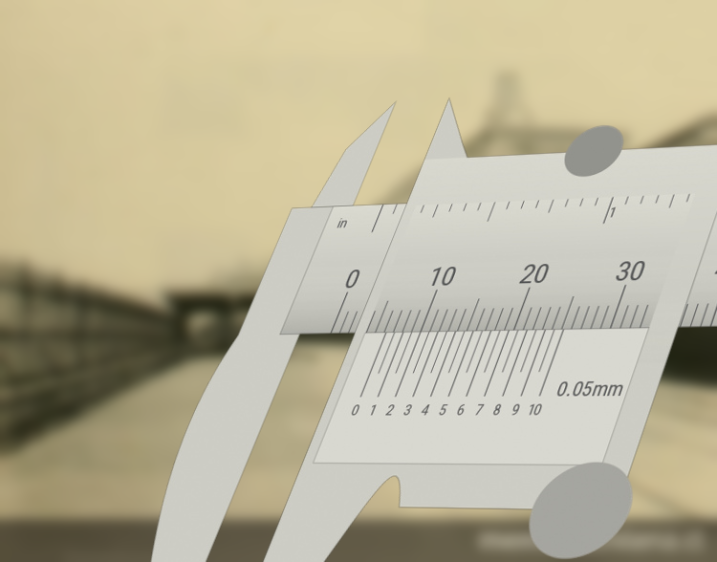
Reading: **6.2** mm
